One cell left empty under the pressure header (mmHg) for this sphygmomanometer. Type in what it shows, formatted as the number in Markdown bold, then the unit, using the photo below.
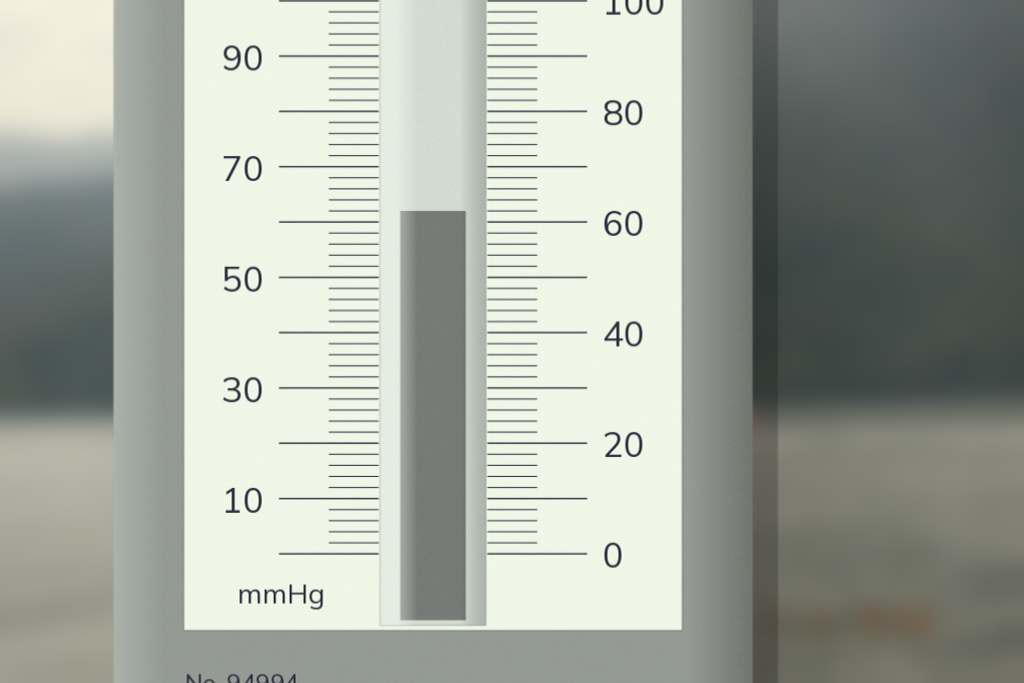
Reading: **62** mmHg
